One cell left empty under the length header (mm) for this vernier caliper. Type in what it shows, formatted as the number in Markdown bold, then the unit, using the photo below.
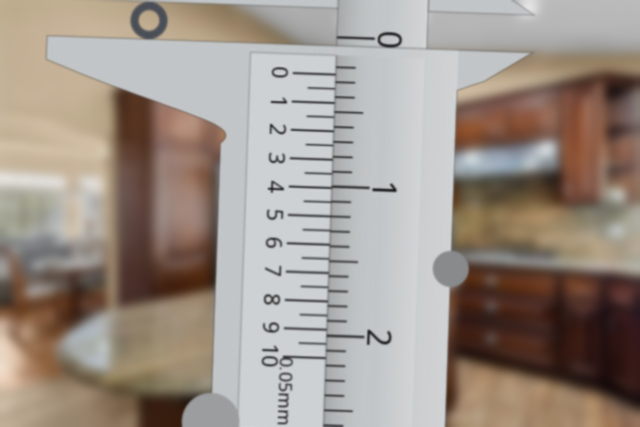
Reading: **2.5** mm
